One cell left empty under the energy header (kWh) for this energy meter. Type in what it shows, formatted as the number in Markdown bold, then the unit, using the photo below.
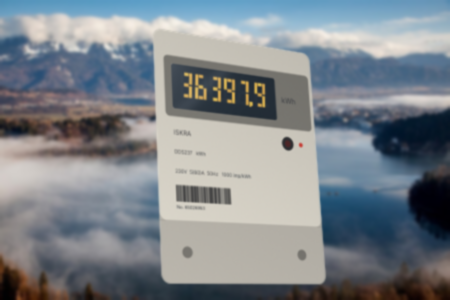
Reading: **36397.9** kWh
